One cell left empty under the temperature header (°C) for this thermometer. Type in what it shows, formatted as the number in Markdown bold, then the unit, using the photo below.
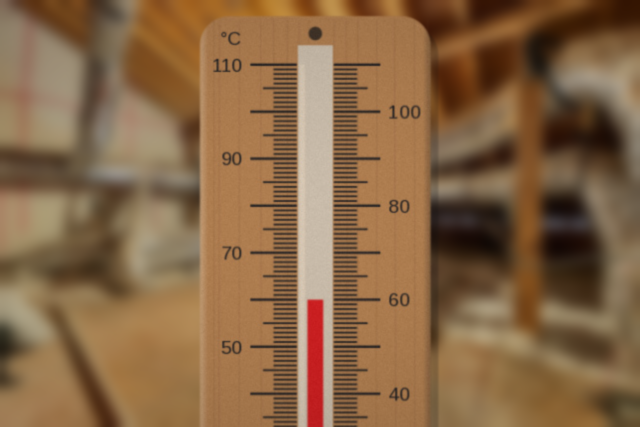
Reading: **60** °C
